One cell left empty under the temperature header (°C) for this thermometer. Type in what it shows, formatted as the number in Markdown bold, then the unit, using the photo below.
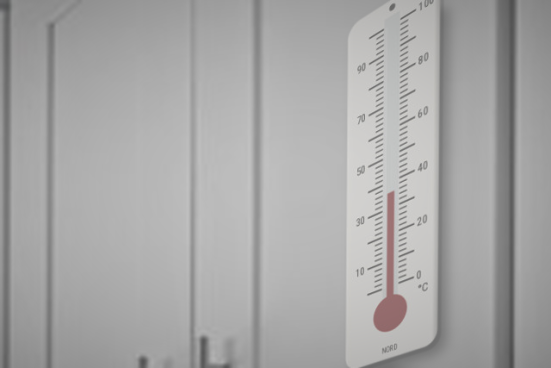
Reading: **36** °C
